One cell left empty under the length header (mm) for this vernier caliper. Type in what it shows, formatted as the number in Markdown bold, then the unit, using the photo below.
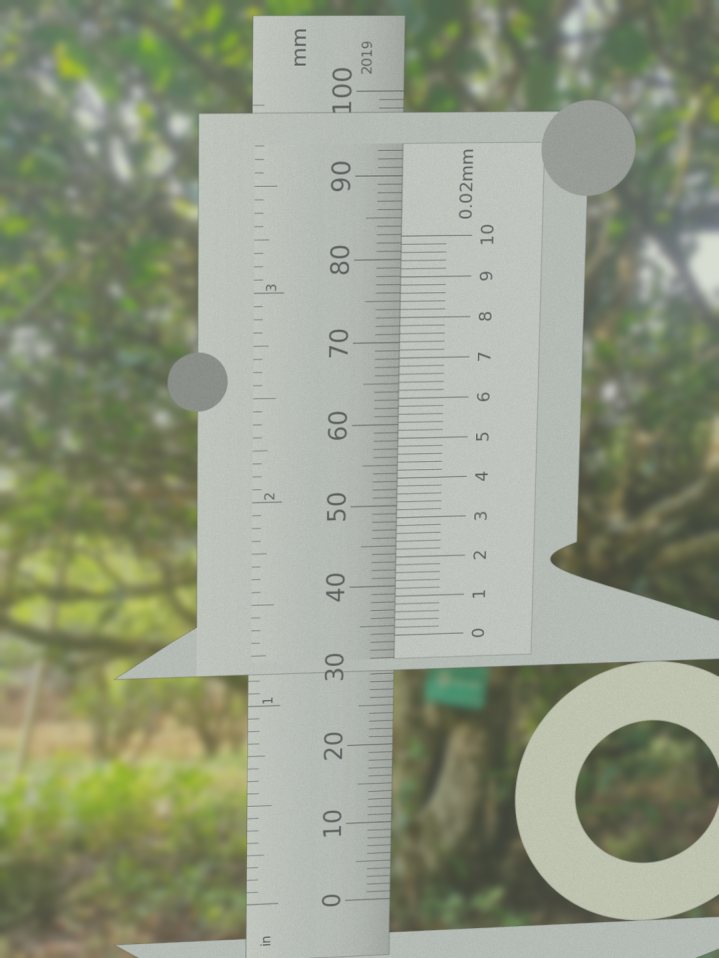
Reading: **33.8** mm
